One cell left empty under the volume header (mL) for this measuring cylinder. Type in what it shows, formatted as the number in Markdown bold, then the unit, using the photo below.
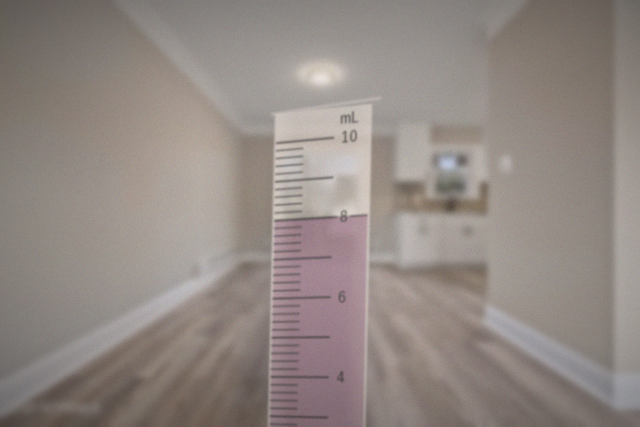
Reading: **8** mL
